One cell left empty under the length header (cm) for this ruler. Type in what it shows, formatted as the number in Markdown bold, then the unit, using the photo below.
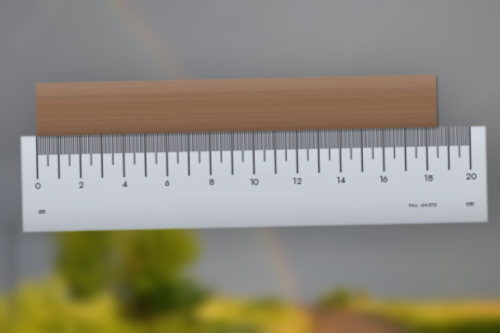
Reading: **18.5** cm
